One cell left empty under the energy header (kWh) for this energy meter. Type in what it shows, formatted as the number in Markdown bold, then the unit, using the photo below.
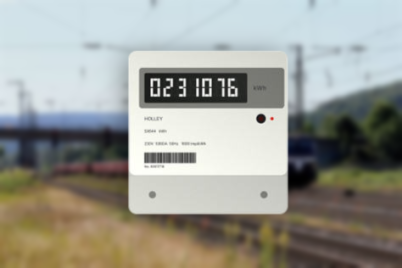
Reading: **231076** kWh
